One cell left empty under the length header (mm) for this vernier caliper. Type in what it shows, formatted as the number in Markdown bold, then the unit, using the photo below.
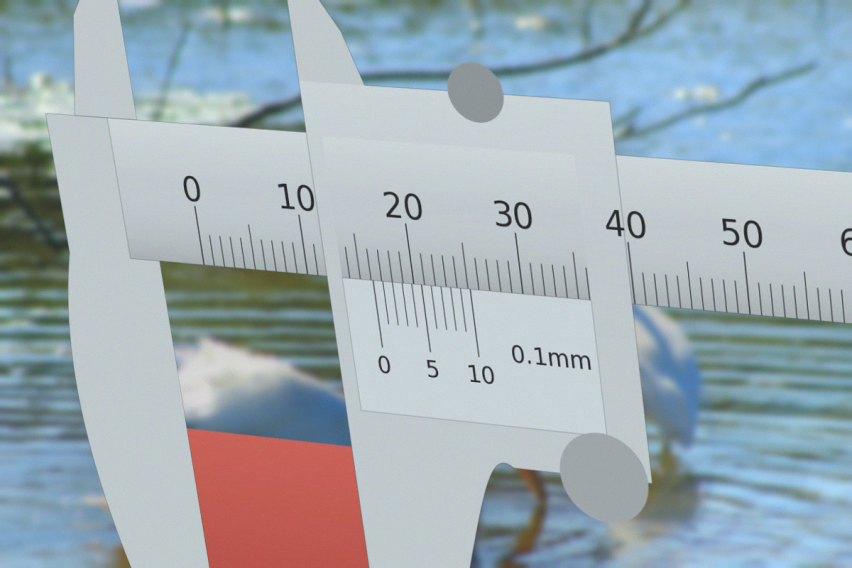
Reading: **16.2** mm
